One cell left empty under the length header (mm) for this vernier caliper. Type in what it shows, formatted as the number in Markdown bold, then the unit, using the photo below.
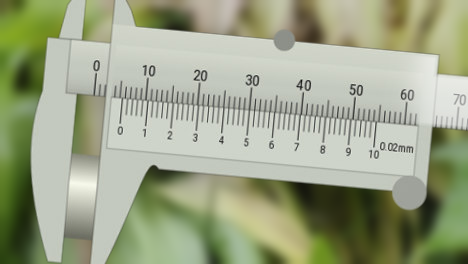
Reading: **5.5** mm
